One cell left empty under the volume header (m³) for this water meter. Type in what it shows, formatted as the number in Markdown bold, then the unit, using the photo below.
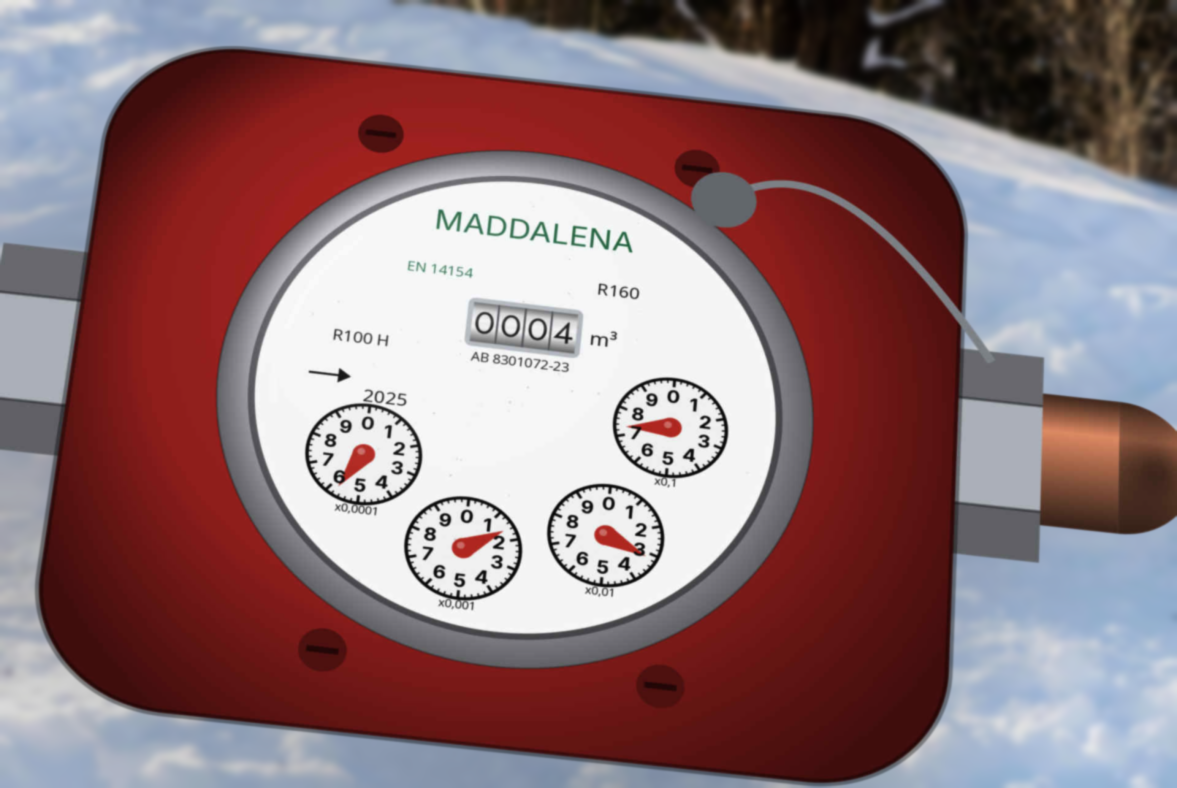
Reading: **4.7315** m³
